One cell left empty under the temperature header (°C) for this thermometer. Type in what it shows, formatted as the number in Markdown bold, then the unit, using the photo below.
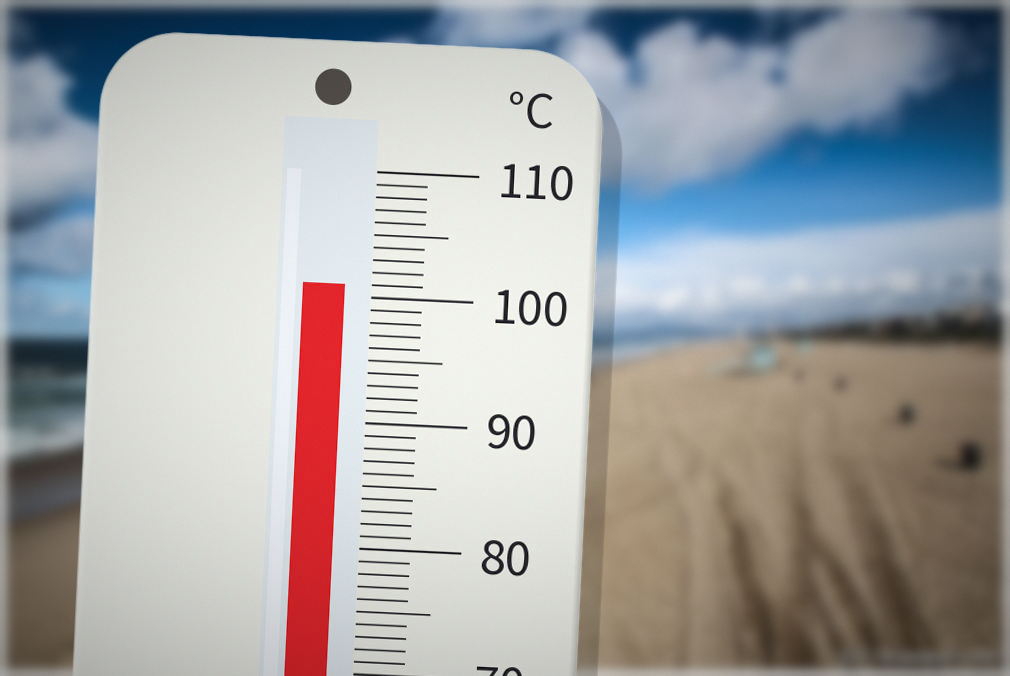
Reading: **101** °C
